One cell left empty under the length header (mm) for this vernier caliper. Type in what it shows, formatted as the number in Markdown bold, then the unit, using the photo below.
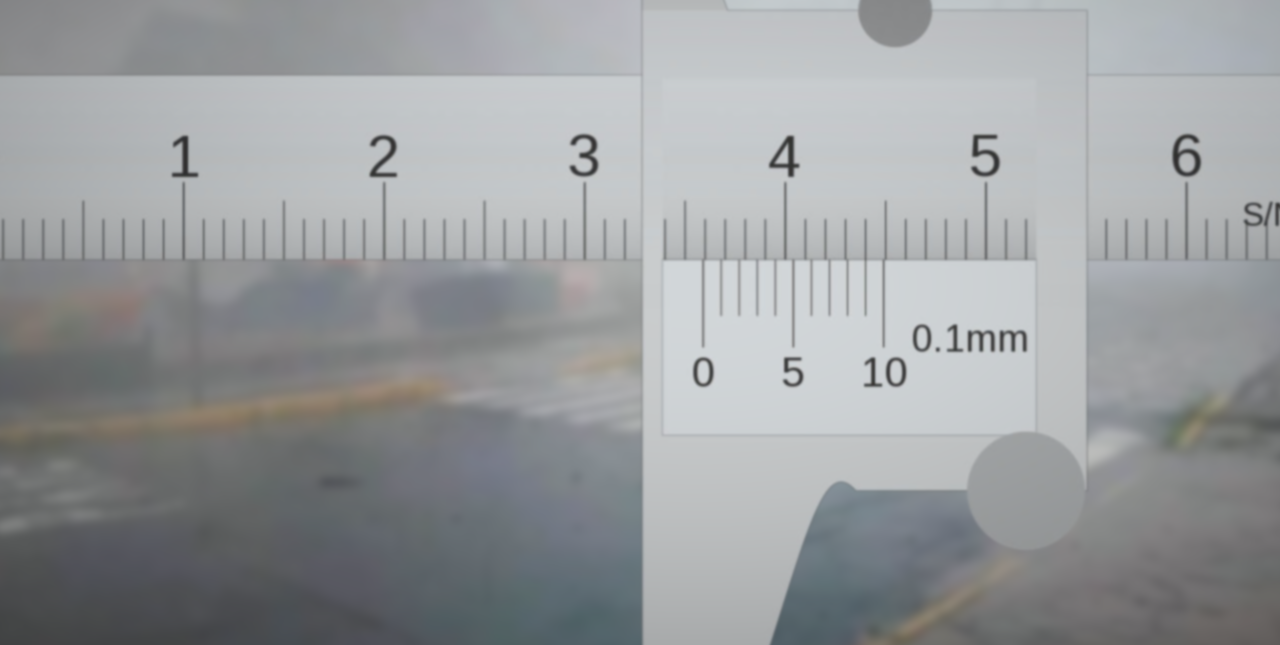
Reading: **35.9** mm
